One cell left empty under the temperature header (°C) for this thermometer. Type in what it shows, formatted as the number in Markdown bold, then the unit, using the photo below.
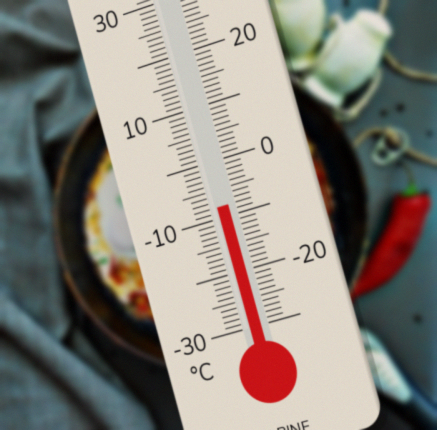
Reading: **-8** °C
